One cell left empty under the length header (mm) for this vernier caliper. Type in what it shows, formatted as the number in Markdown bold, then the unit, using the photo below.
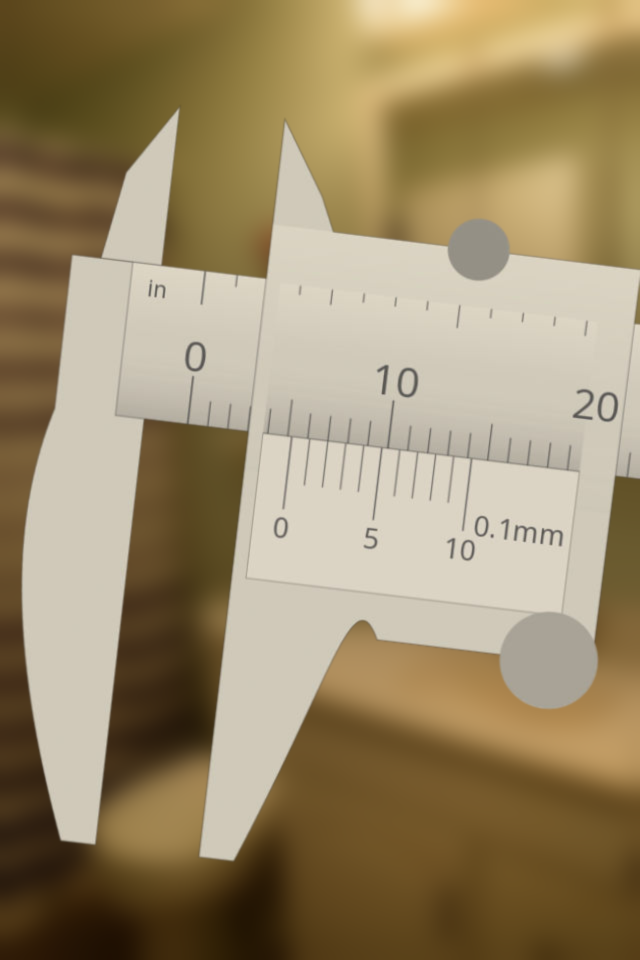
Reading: **5.2** mm
